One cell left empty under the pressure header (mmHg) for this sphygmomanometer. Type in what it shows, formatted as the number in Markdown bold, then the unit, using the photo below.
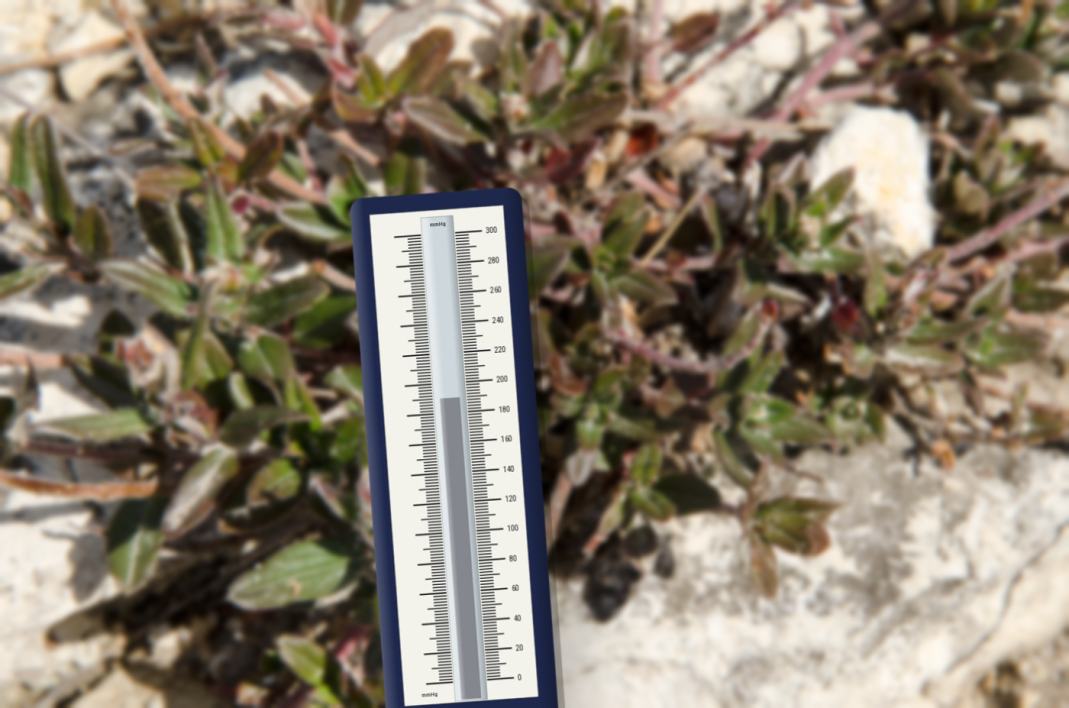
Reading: **190** mmHg
